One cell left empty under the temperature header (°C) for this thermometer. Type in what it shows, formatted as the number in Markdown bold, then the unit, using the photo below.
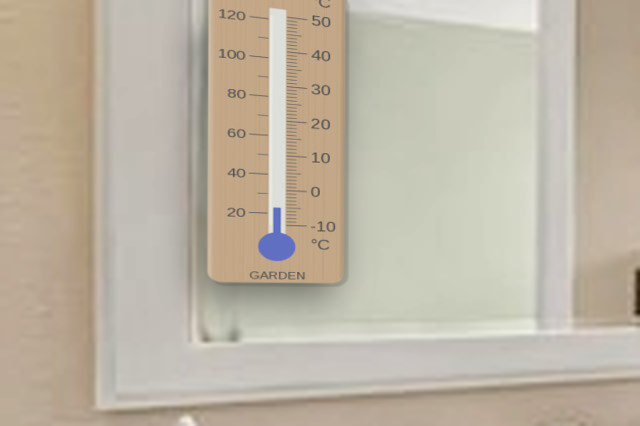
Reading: **-5** °C
